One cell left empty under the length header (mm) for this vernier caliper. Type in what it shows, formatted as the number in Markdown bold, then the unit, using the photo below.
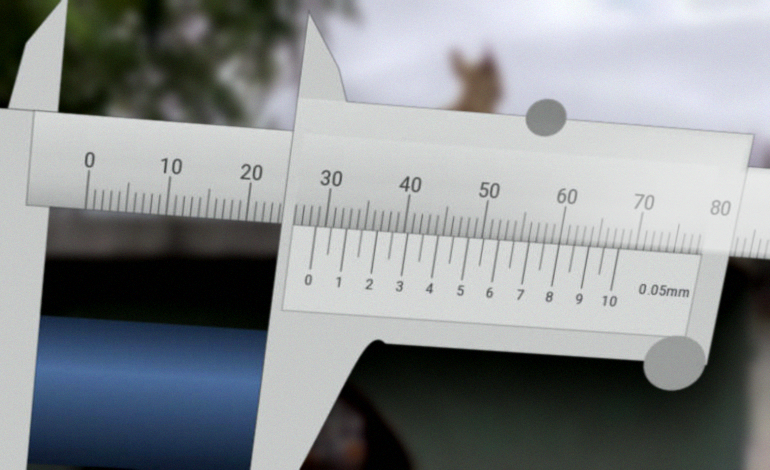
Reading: **28.8** mm
